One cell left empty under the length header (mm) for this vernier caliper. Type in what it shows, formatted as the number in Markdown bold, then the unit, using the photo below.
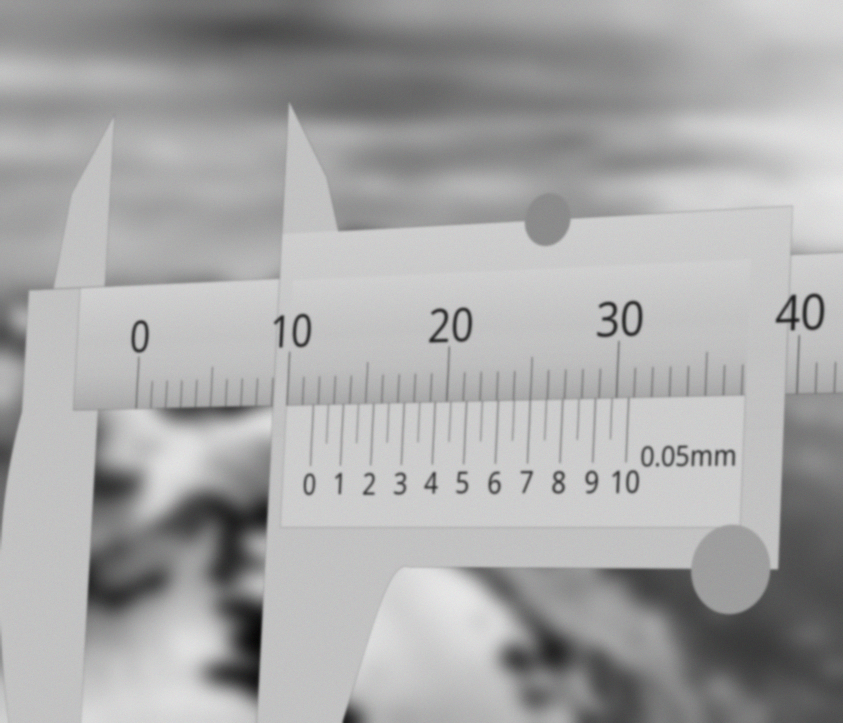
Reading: **11.7** mm
